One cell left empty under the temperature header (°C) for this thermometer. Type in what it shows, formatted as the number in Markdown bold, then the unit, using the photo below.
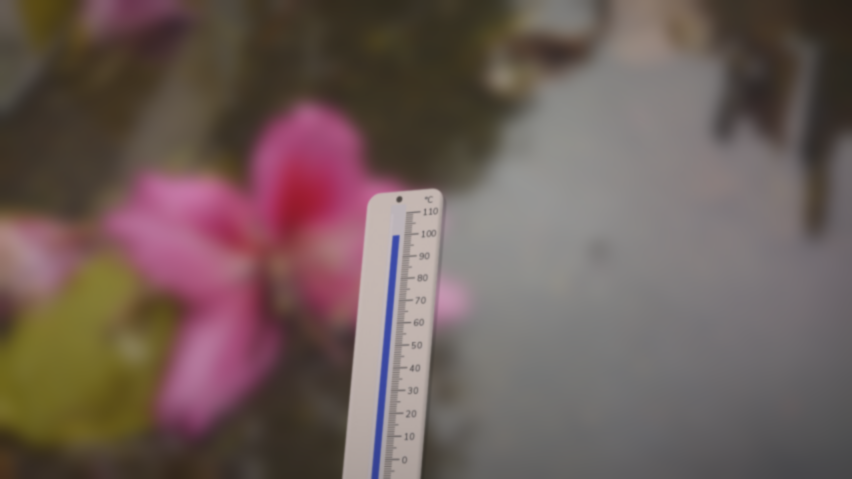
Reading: **100** °C
